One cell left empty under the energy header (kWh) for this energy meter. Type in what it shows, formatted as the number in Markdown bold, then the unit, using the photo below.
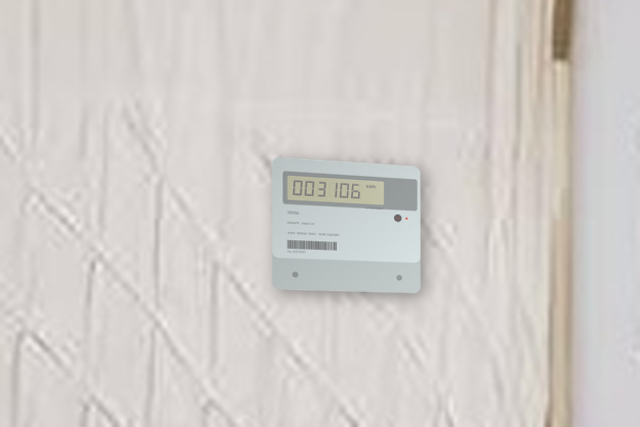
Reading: **3106** kWh
